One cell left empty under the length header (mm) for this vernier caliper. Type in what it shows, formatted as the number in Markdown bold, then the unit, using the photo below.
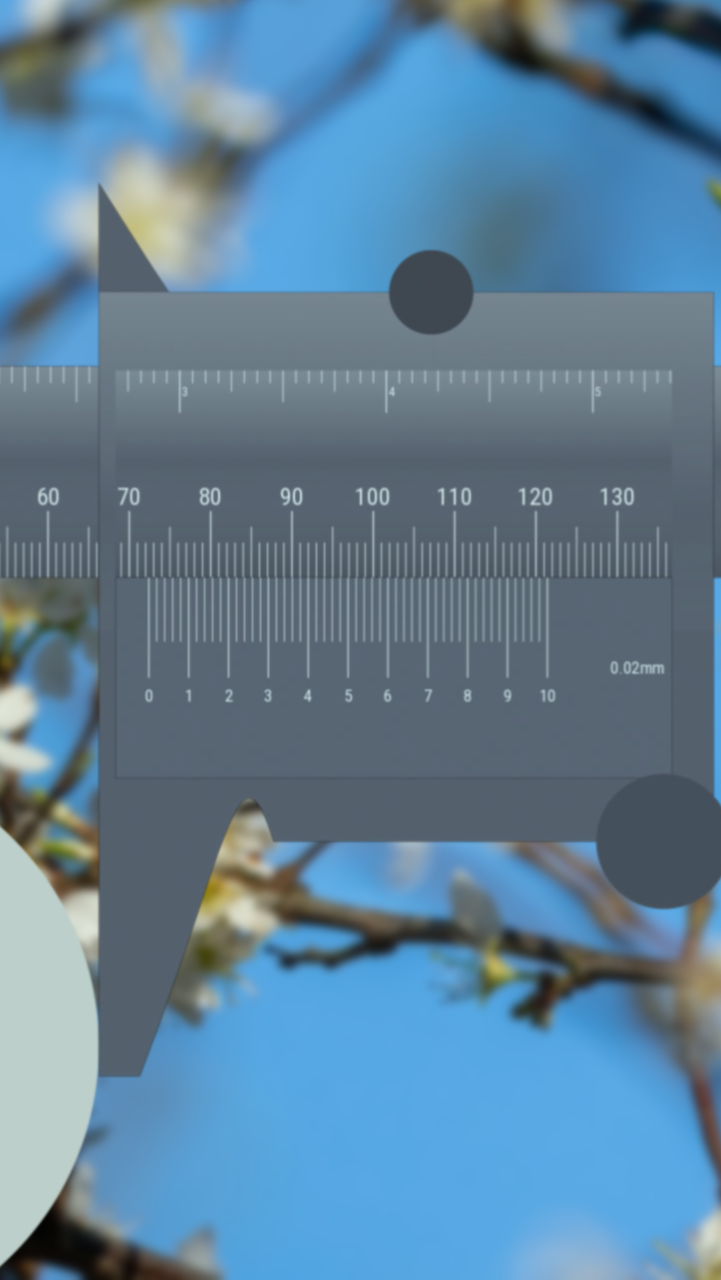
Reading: **72.4** mm
